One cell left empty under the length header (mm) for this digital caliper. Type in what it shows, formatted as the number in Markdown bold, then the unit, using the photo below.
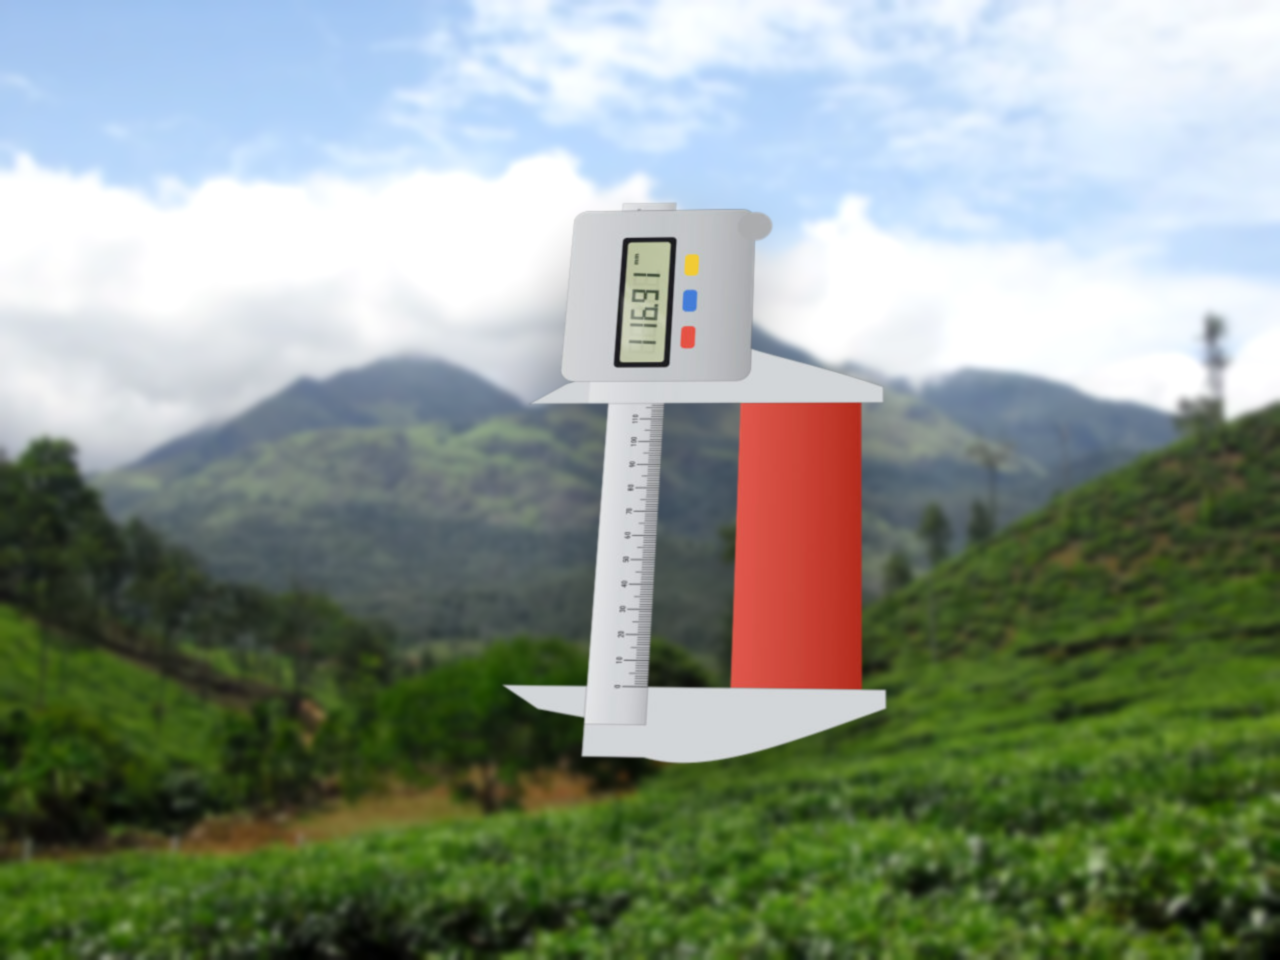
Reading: **116.91** mm
